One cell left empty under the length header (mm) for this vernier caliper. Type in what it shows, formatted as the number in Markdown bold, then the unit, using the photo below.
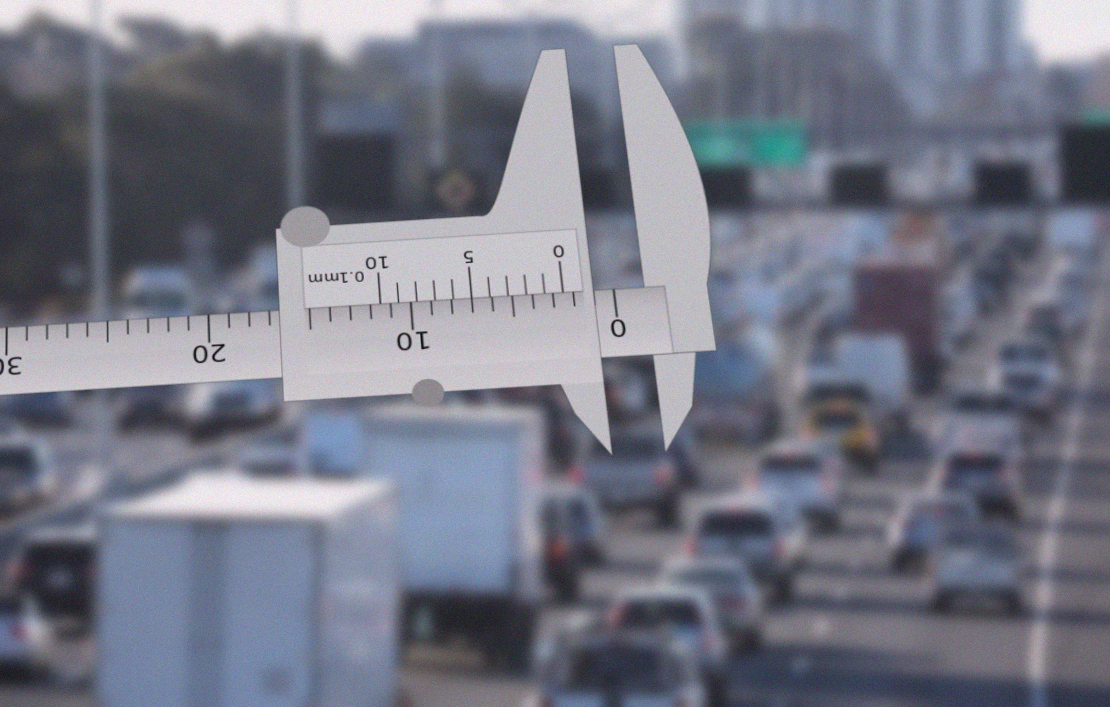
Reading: **2.5** mm
